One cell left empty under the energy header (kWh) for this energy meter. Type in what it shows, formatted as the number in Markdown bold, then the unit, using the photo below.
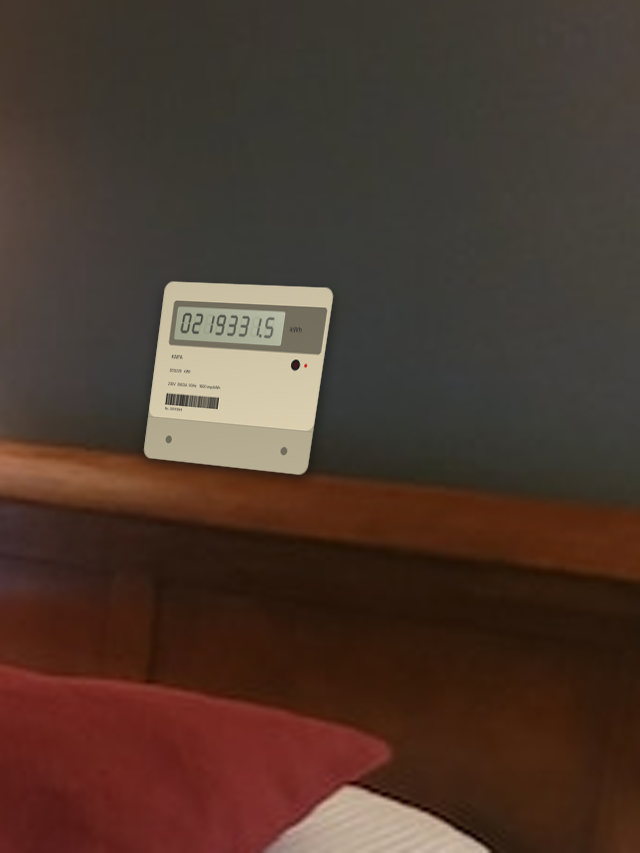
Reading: **219331.5** kWh
